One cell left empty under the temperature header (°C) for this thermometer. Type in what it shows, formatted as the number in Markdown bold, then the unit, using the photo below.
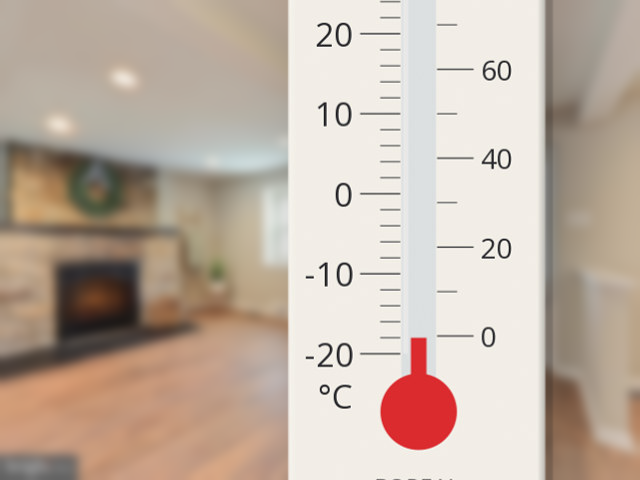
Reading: **-18** °C
